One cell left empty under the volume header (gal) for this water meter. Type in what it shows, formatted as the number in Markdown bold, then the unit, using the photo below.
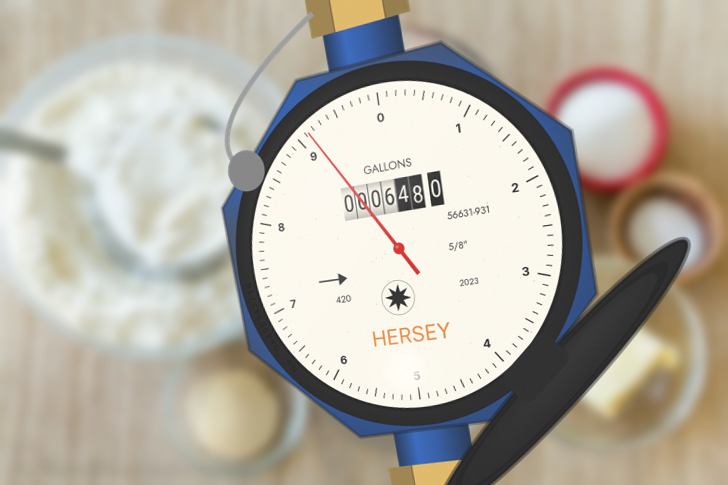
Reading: **6479.1** gal
